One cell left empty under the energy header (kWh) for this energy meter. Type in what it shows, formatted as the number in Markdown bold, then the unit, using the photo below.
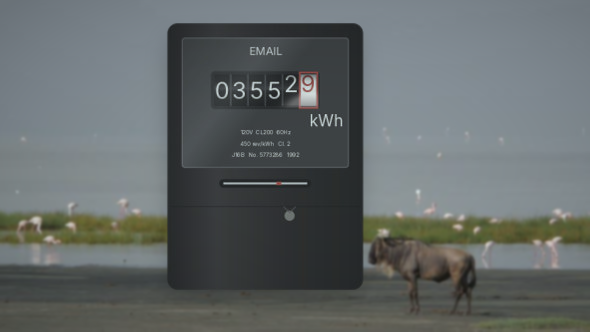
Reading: **3552.9** kWh
